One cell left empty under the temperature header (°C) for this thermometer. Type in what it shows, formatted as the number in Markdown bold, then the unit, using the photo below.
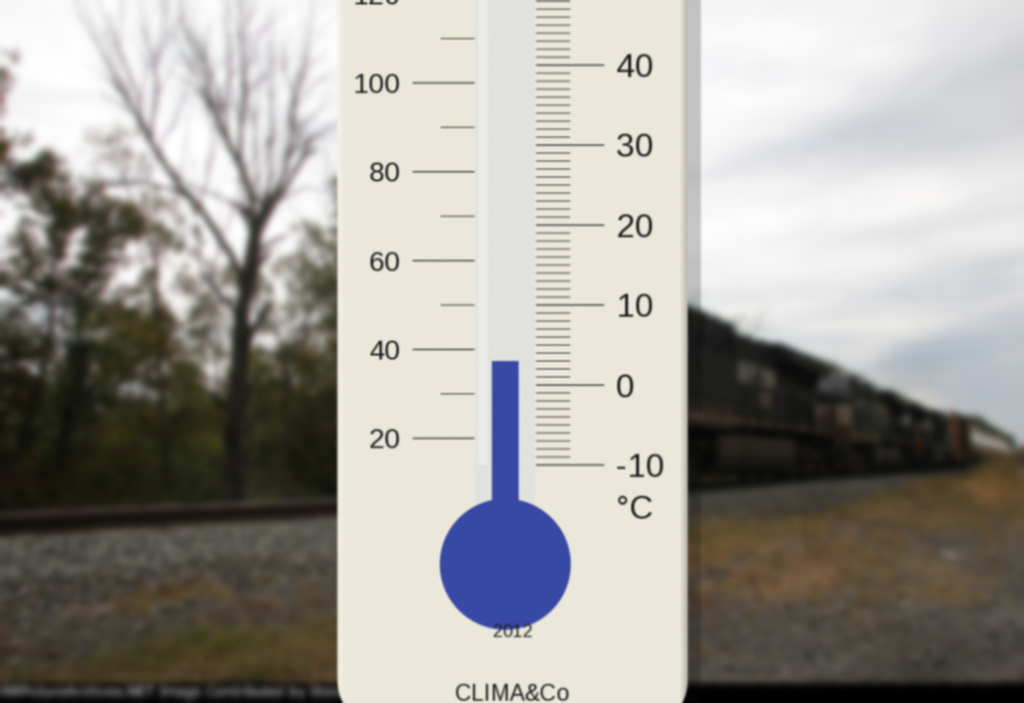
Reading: **3** °C
